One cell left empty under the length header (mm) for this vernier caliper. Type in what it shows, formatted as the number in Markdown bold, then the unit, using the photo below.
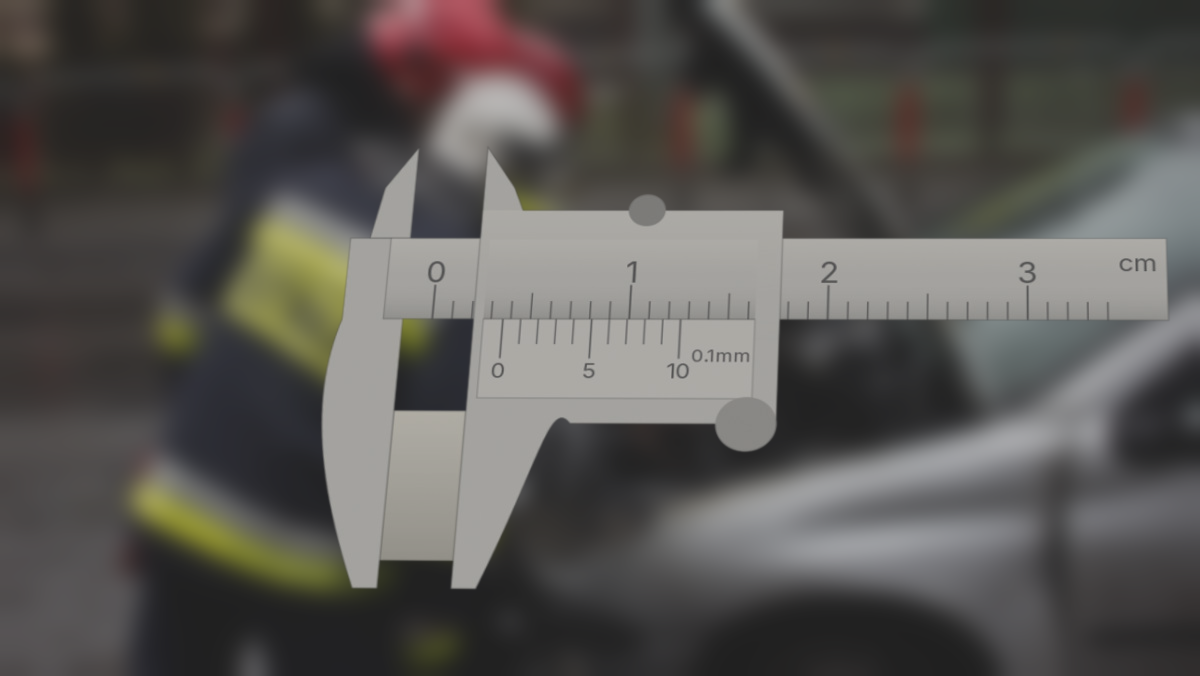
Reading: **3.6** mm
